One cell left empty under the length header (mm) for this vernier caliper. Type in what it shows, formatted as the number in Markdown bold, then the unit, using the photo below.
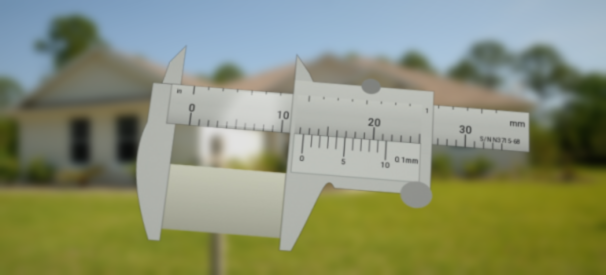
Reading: **12.4** mm
